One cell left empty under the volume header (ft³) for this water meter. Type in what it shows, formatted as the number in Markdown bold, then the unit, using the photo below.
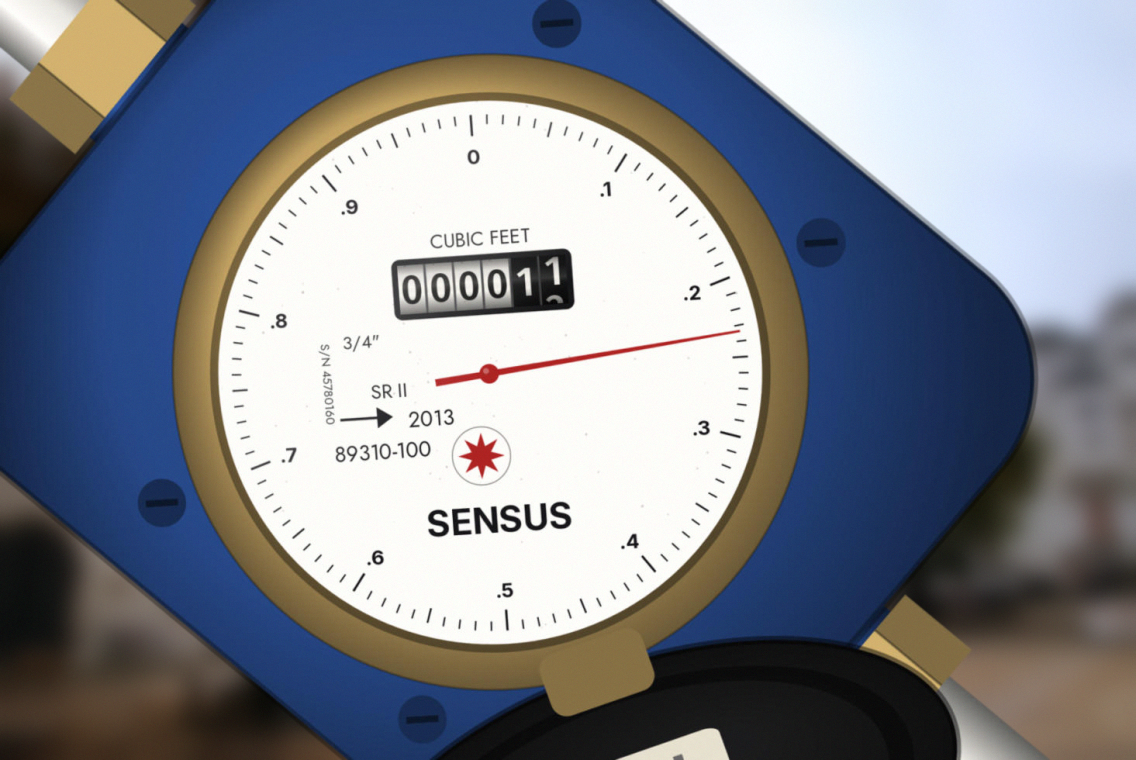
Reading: **11.23** ft³
